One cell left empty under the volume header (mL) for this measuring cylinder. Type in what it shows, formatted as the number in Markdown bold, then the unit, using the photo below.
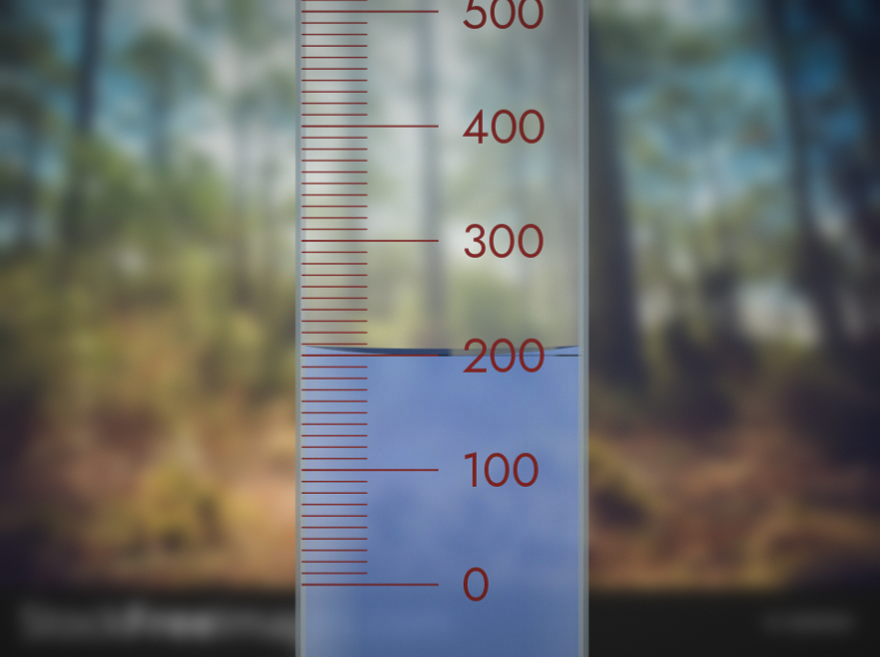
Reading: **200** mL
